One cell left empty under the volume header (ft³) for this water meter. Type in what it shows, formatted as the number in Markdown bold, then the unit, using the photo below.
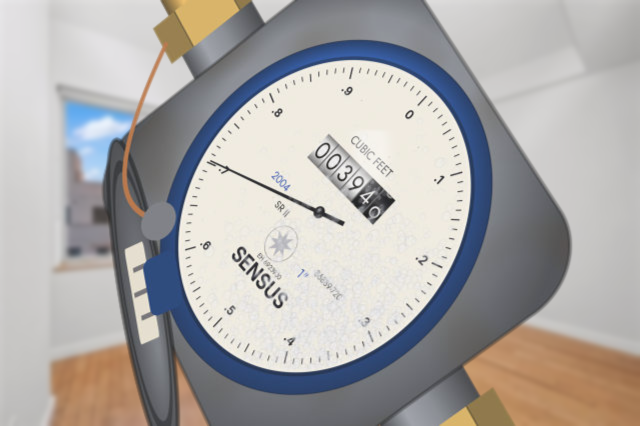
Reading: **3948.70** ft³
